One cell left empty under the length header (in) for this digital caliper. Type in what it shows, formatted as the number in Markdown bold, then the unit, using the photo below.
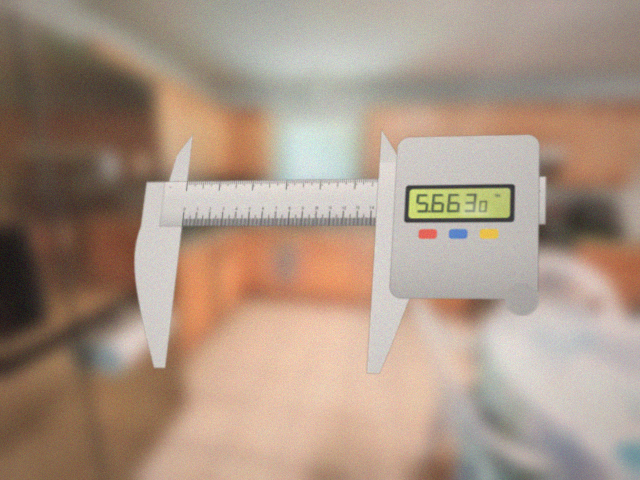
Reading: **5.6630** in
